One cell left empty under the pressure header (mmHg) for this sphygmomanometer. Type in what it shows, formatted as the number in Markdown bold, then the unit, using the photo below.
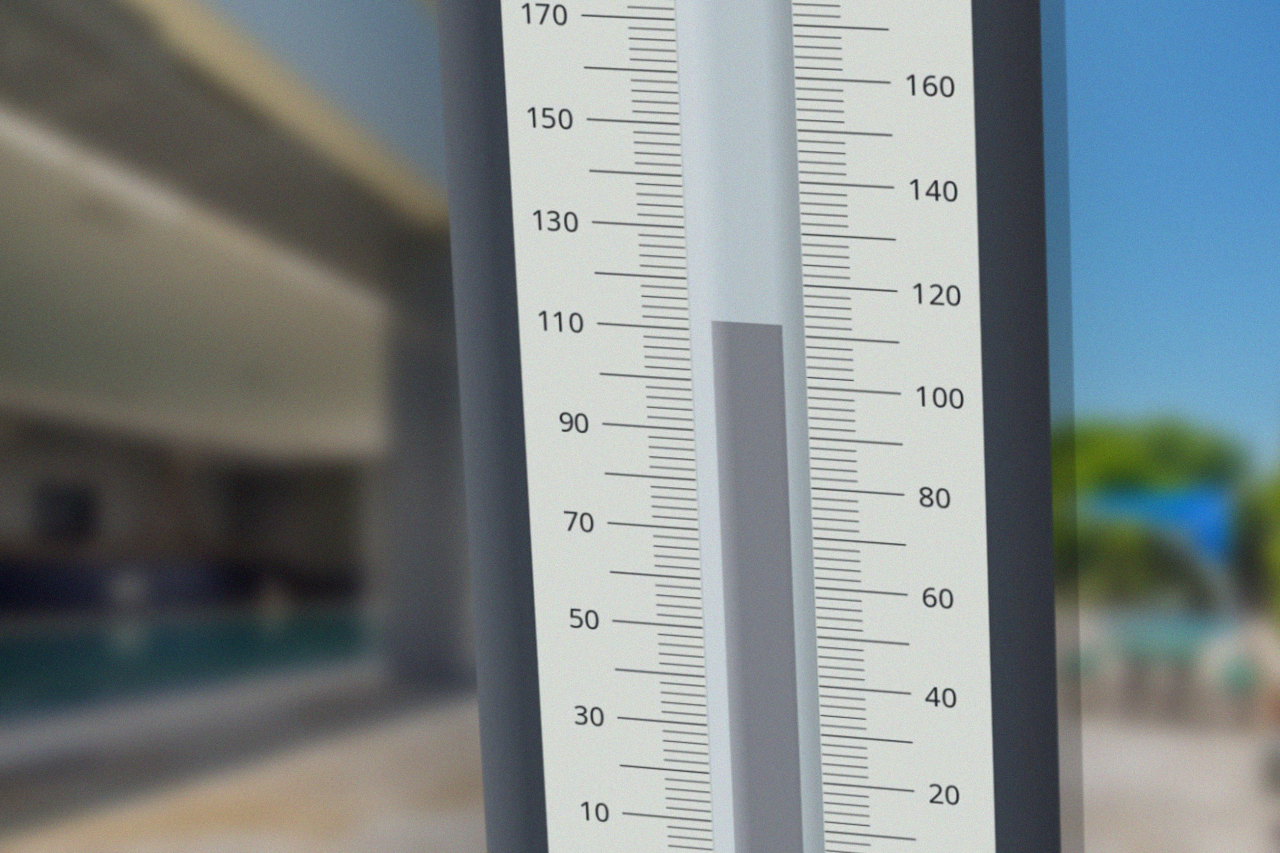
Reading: **112** mmHg
